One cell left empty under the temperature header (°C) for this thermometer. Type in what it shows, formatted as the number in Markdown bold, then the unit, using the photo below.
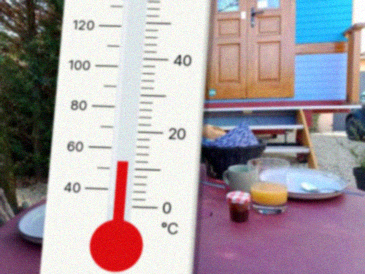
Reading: **12** °C
